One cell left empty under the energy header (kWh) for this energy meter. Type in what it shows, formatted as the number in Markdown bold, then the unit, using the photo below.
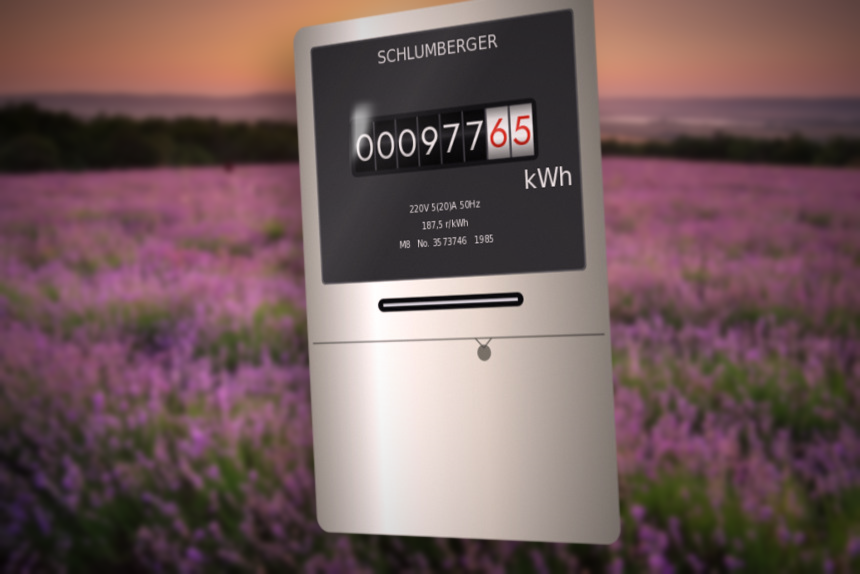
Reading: **977.65** kWh
